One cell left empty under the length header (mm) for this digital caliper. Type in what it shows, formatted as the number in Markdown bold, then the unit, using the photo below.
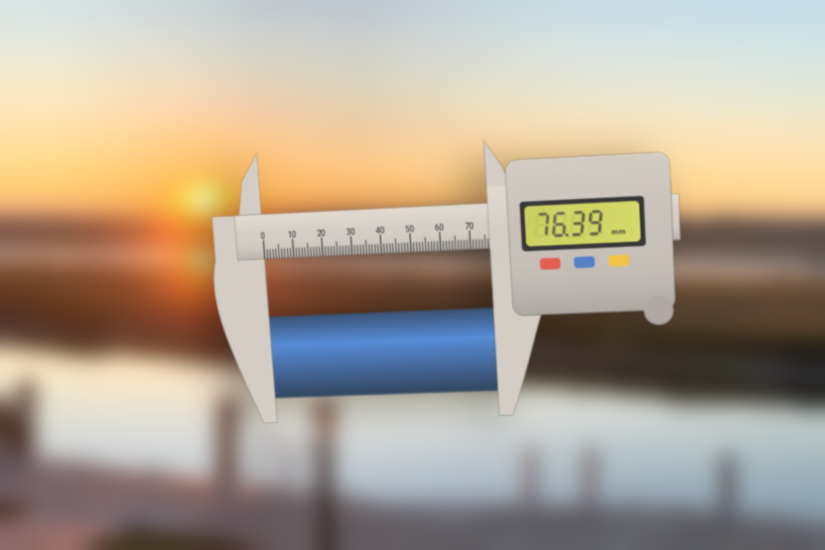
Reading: **76.39** mm
